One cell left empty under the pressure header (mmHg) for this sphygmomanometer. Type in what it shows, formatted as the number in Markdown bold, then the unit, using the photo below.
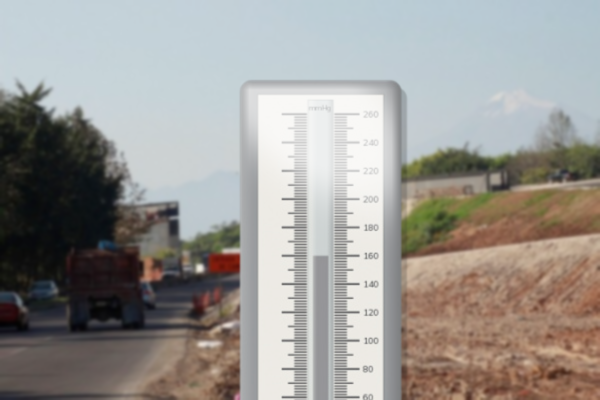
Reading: **160** mmHg
